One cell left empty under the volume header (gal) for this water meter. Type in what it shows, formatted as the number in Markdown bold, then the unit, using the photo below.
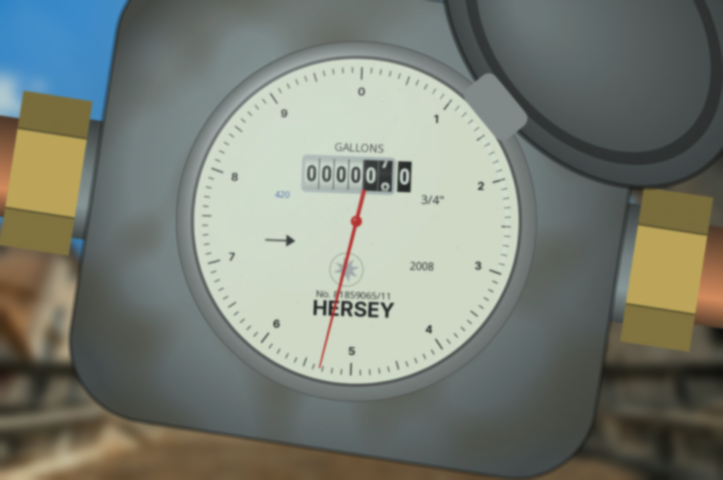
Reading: **75.3** gal
